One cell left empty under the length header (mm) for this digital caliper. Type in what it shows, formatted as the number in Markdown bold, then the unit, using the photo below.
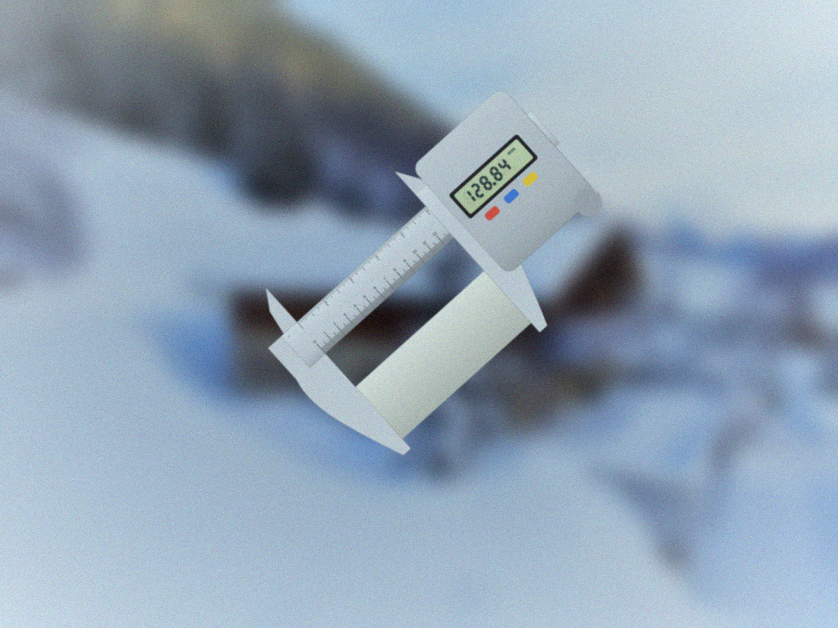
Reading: **128.84** mm
